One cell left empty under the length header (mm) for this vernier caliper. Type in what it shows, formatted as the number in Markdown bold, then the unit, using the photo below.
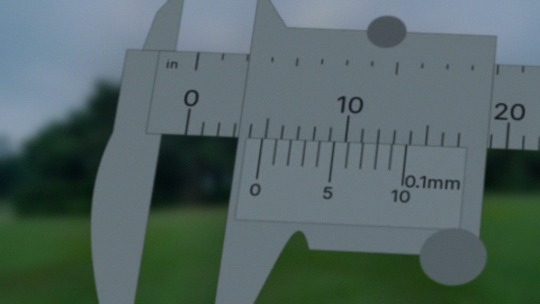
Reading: **4.8** mm
